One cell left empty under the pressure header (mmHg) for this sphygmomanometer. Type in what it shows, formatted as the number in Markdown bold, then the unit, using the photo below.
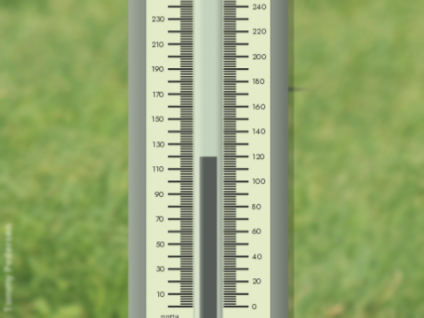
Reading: **120** mmHg
